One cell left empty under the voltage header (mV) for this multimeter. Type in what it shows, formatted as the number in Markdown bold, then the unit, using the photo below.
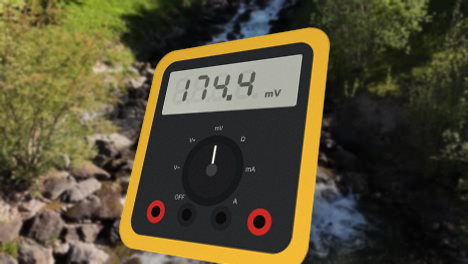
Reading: **174.4** mV
